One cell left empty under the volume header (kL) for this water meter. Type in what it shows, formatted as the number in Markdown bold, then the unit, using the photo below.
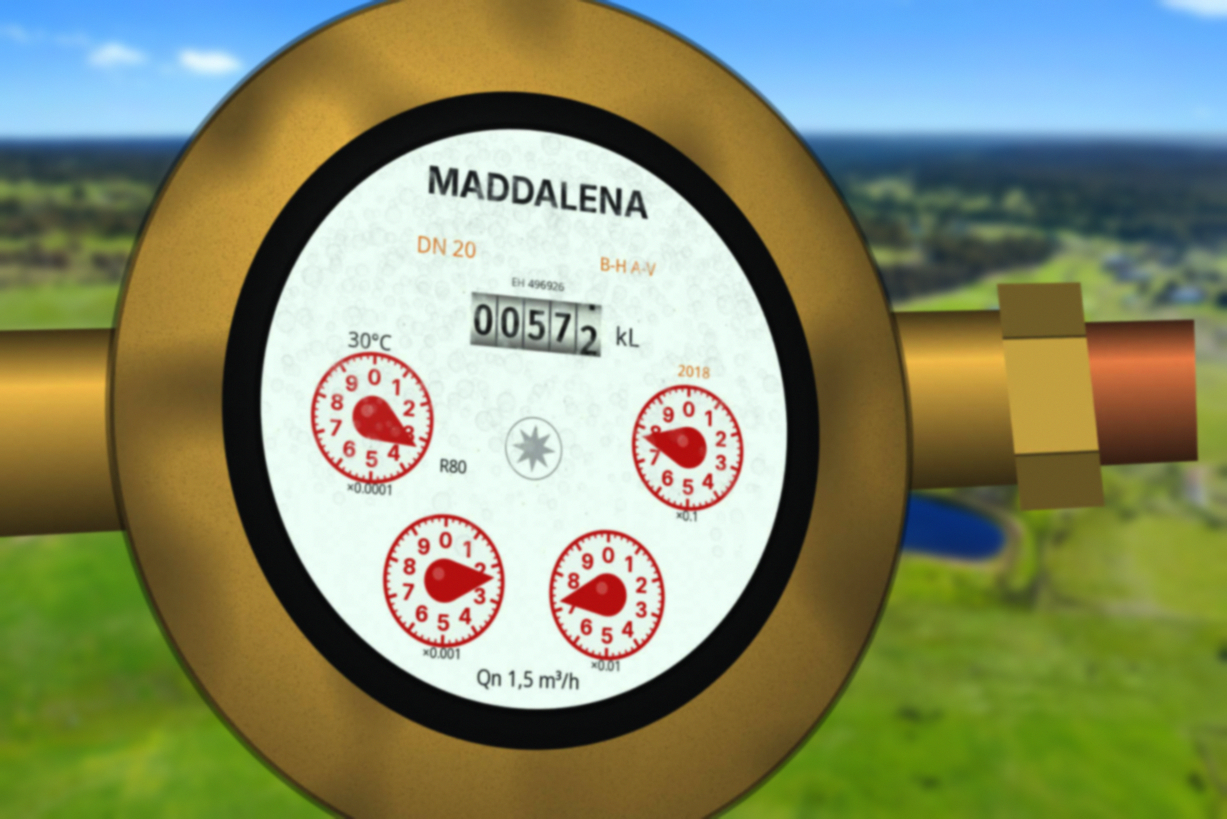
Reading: **571.7723** kL
